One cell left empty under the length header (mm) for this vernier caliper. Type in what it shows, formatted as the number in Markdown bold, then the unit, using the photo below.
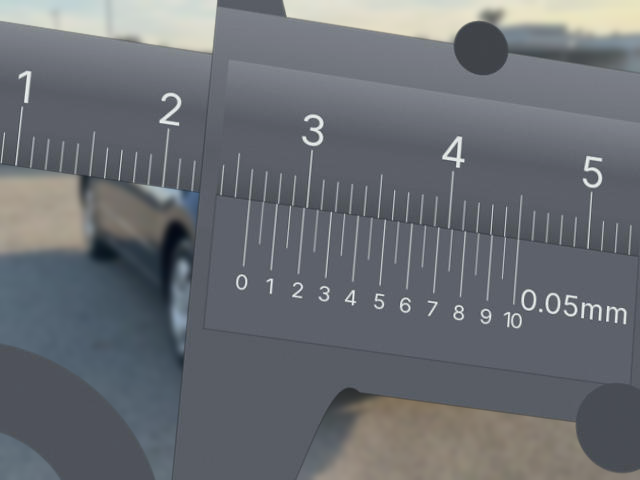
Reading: **26.0** mm
